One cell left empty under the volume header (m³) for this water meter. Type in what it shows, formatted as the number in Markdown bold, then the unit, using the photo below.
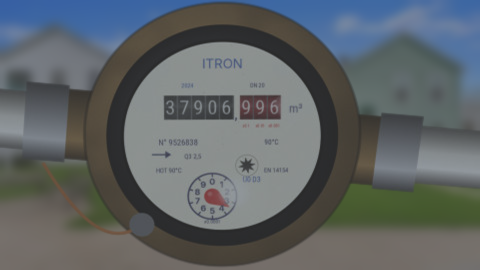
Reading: **37906.9963** m³
